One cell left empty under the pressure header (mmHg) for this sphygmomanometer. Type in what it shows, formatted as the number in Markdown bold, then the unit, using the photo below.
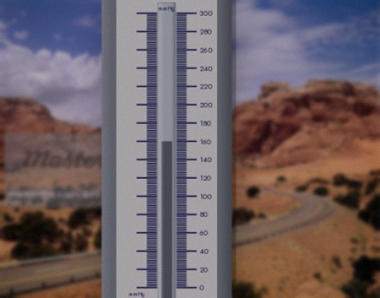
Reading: **160** mmHg
